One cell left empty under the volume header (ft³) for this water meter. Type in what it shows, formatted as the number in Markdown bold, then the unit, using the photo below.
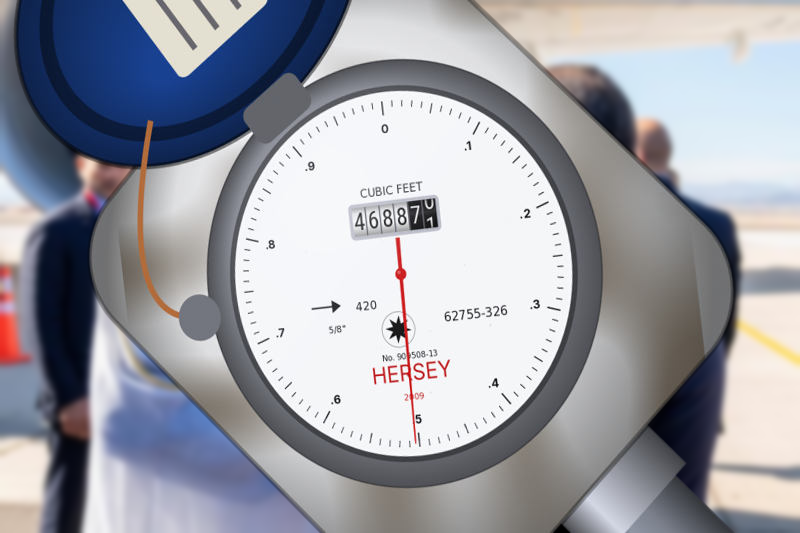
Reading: **468870.50** ft³
